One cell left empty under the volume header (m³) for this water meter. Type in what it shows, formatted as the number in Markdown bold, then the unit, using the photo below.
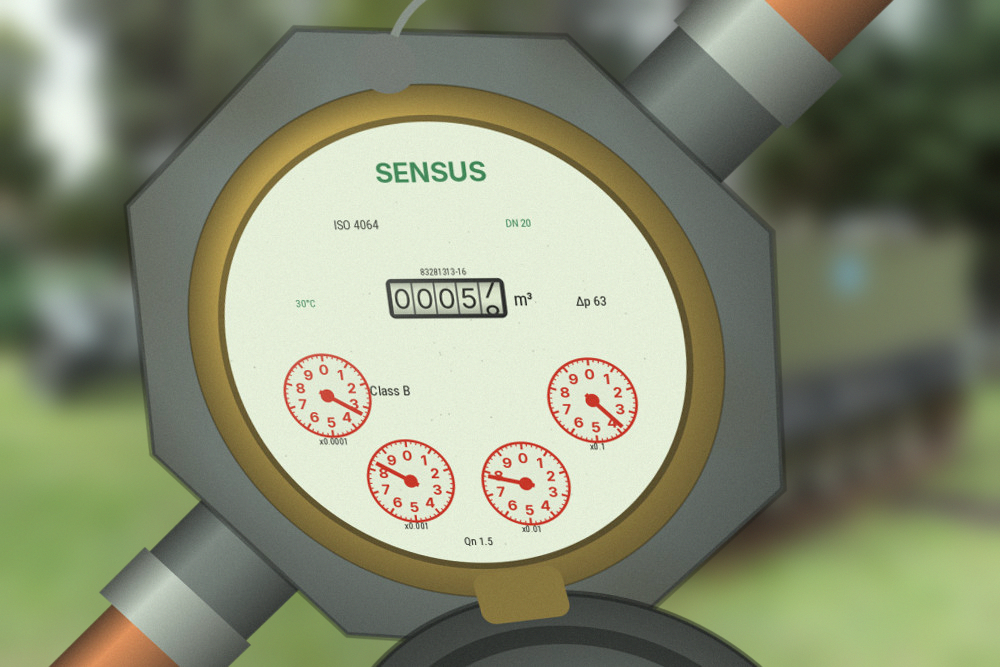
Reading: **57.3783** m³
